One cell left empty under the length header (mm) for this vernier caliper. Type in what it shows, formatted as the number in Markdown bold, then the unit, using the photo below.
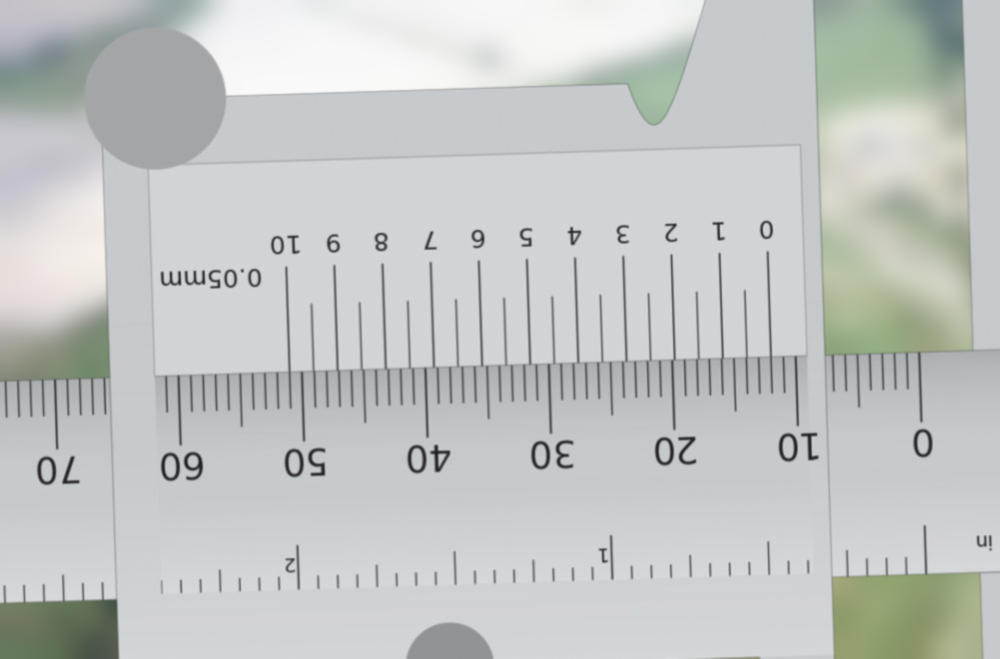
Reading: **12.0** mm
